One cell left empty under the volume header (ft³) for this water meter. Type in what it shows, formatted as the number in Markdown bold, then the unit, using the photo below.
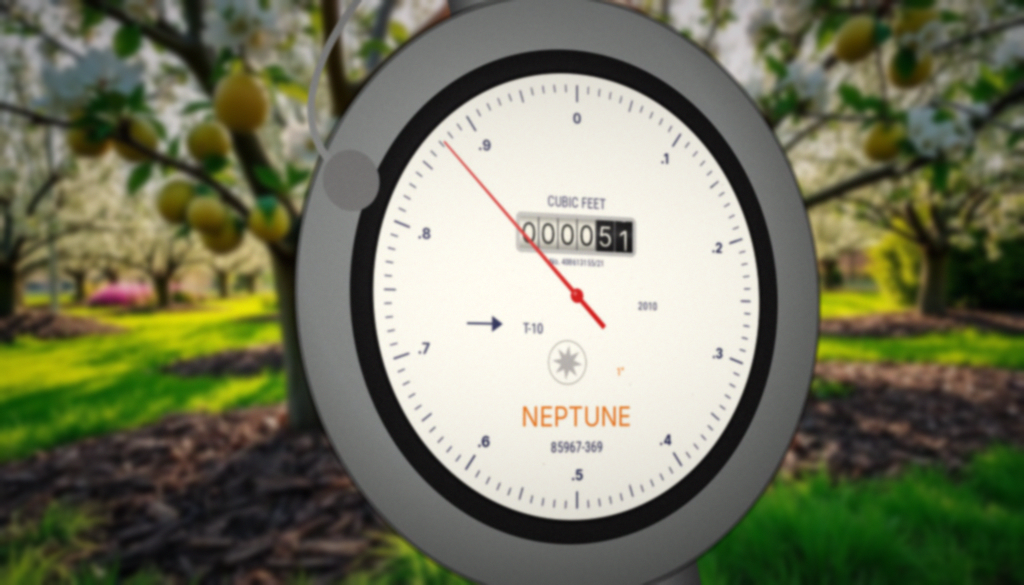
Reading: **50.87** ft³
